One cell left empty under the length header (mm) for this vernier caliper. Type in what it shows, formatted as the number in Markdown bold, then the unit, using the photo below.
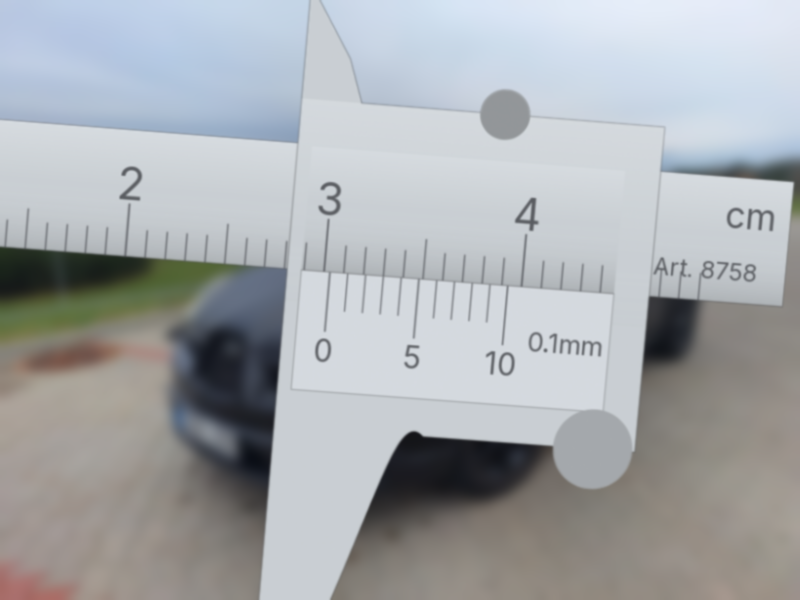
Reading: **30.3** mm
